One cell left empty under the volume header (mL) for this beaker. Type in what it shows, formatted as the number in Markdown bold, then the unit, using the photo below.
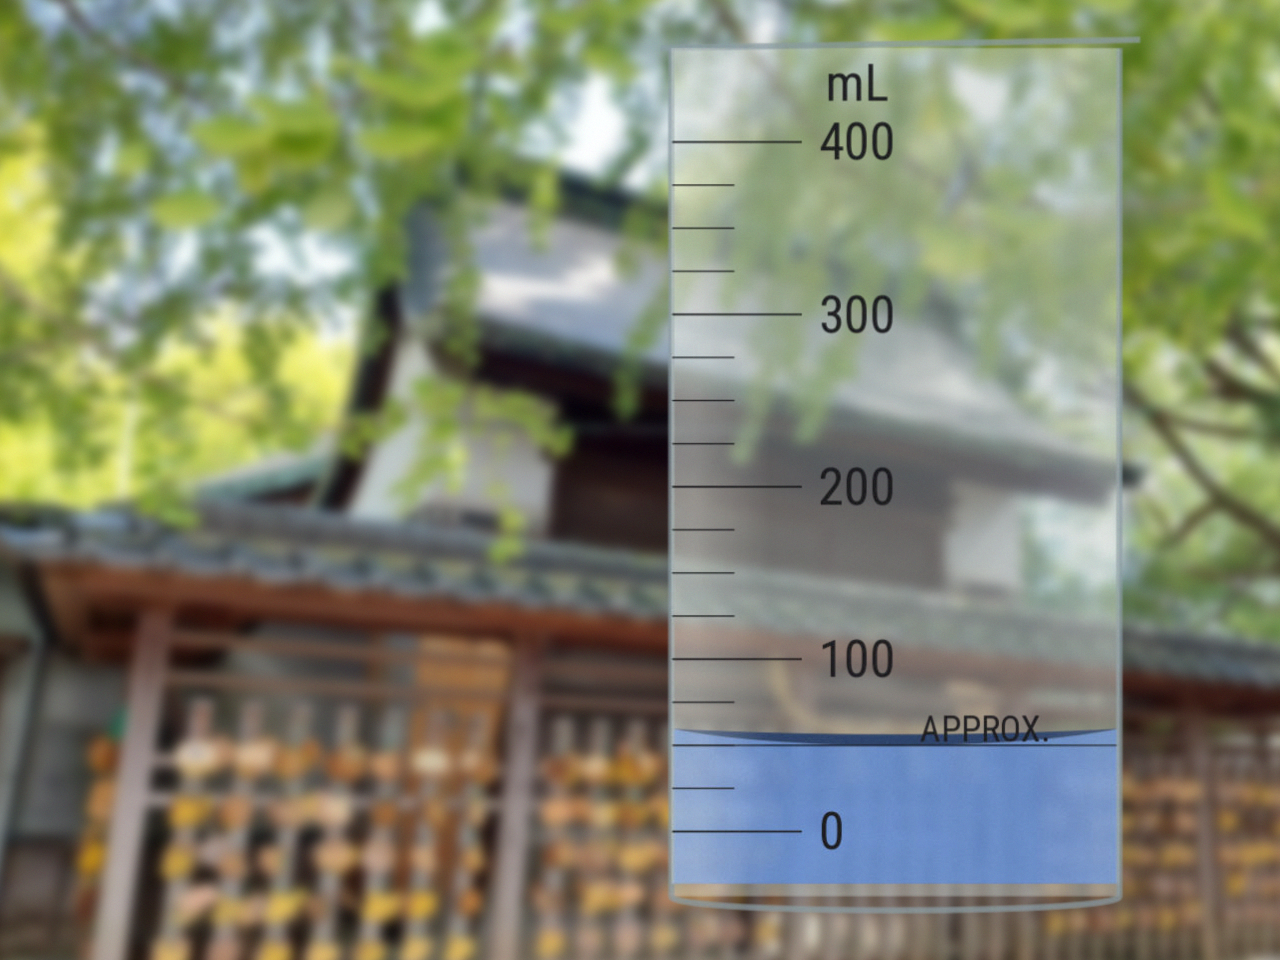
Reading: **50** mL
